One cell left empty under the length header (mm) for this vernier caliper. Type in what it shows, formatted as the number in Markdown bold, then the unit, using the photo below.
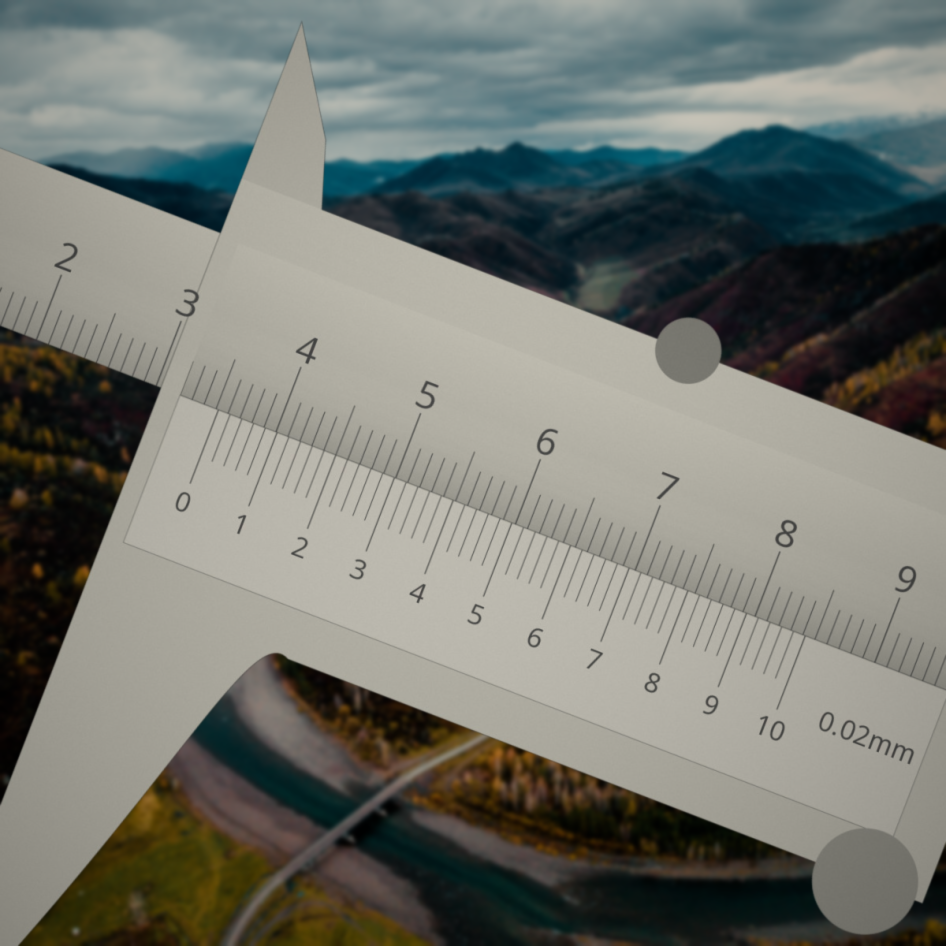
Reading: **35.2** mm
